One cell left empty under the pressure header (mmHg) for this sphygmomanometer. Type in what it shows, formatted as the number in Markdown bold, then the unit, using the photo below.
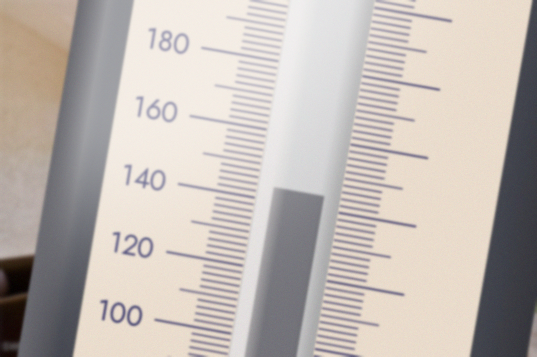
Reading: **144** mmHg
